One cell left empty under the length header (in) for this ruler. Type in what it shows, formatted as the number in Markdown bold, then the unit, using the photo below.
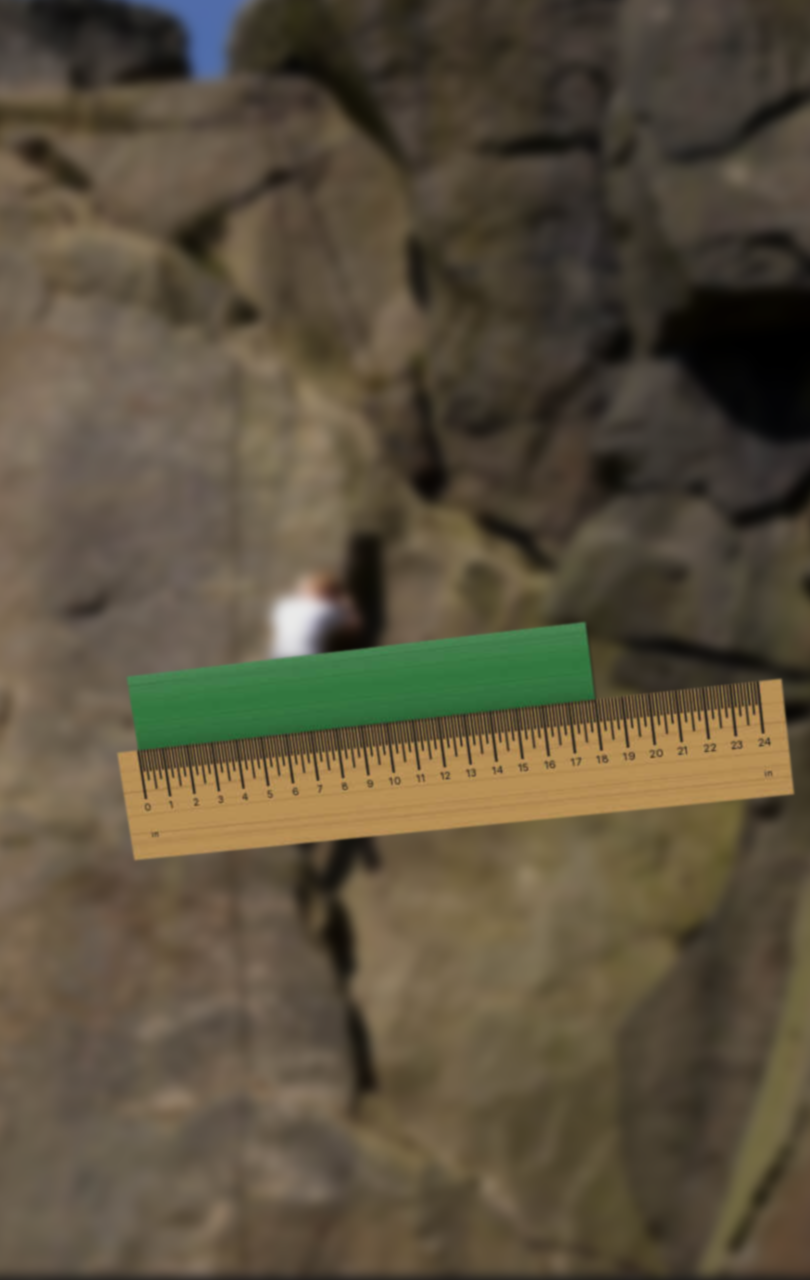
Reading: **18** in
